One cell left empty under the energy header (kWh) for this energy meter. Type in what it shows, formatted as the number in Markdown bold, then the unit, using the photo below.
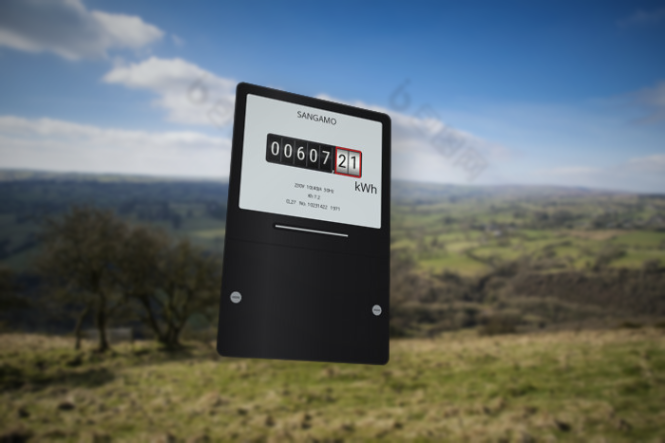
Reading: **607.21** kWh
